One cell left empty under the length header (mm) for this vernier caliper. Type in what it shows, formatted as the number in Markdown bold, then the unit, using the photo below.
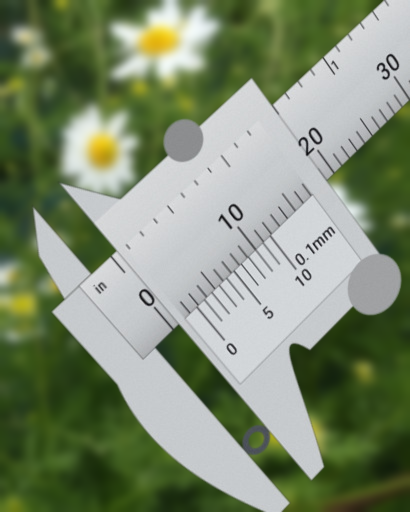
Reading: **2.8** mm
